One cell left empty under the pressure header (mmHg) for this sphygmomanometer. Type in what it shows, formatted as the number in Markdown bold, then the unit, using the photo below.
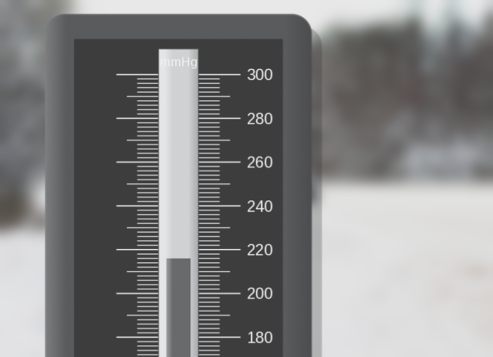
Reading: **216** mmHg
